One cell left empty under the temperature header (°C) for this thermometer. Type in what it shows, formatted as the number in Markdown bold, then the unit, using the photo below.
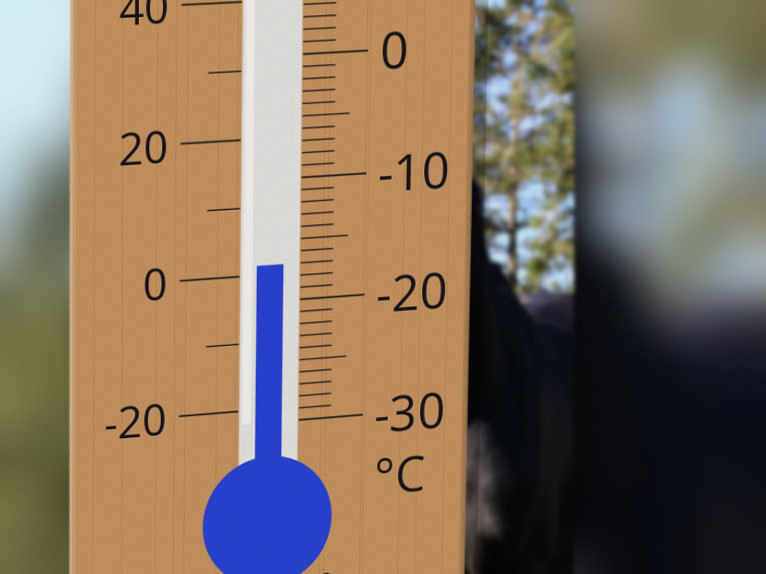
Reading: **-17** °C
